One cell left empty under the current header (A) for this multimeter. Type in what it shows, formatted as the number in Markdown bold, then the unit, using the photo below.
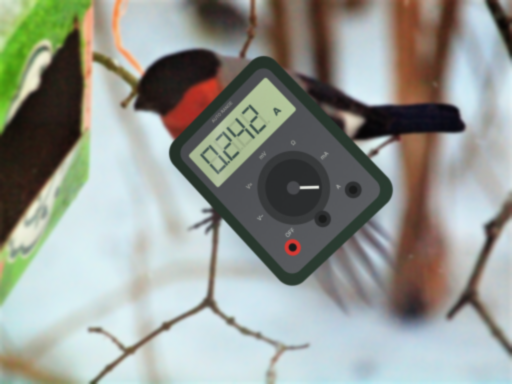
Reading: **0.242** A
